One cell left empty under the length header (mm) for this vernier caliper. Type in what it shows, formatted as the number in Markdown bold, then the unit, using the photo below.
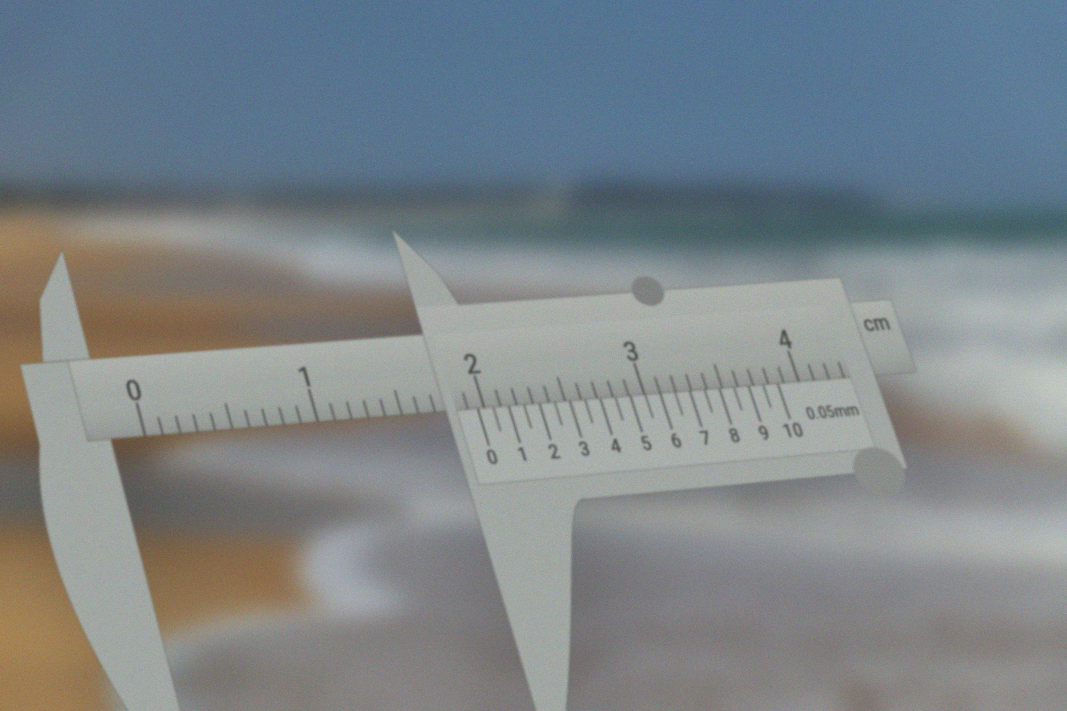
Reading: **19.6** mm
